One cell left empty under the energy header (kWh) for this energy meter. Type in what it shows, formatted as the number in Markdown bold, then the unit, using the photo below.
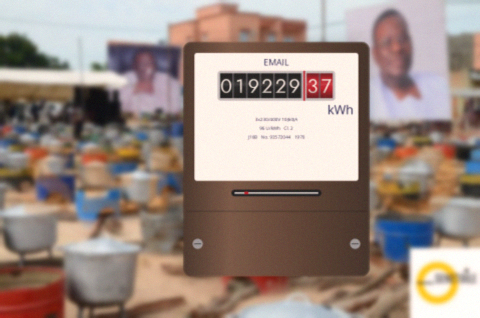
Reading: **19229.37** kWh
